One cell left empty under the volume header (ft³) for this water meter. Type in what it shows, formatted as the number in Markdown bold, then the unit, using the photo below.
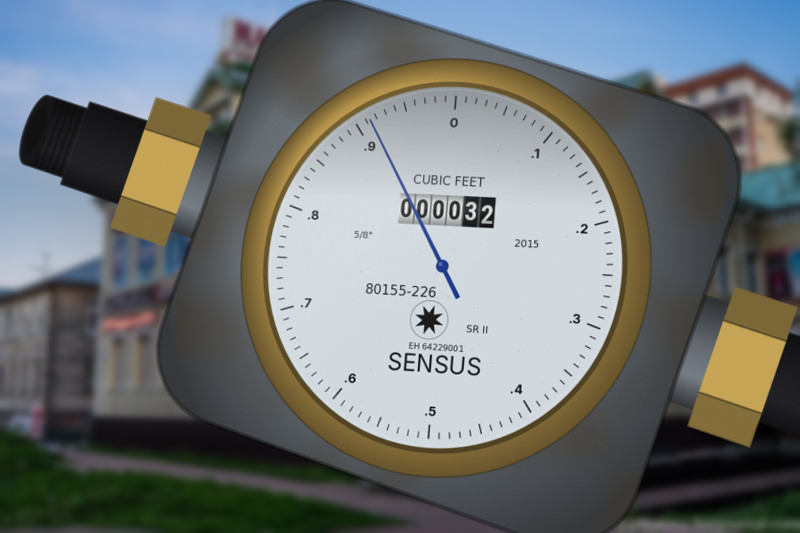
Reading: **31.91** ft³
